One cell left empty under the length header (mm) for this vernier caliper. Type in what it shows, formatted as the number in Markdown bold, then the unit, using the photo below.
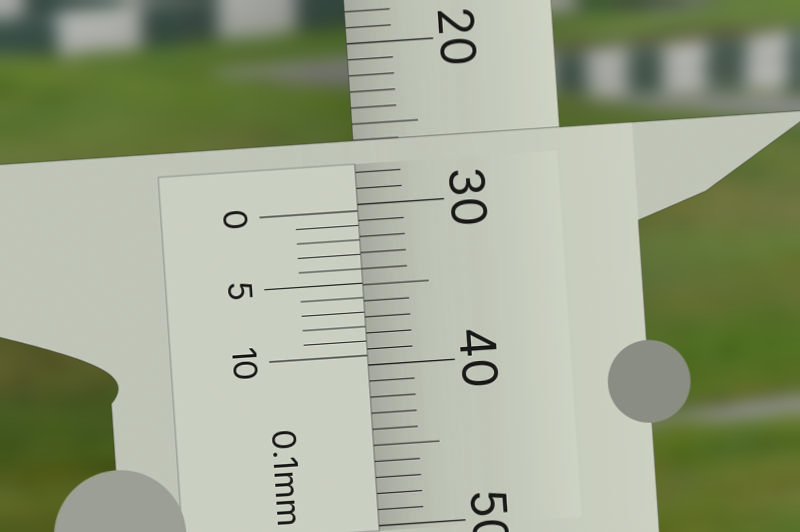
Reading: **30.4** mm
